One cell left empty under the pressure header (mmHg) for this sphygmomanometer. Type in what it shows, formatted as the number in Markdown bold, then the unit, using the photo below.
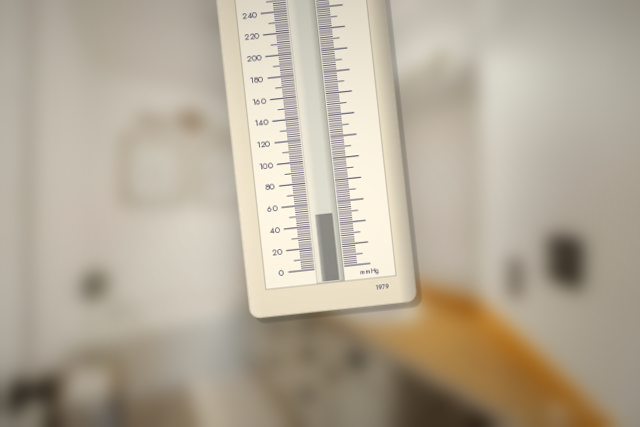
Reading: **50** mmHg
